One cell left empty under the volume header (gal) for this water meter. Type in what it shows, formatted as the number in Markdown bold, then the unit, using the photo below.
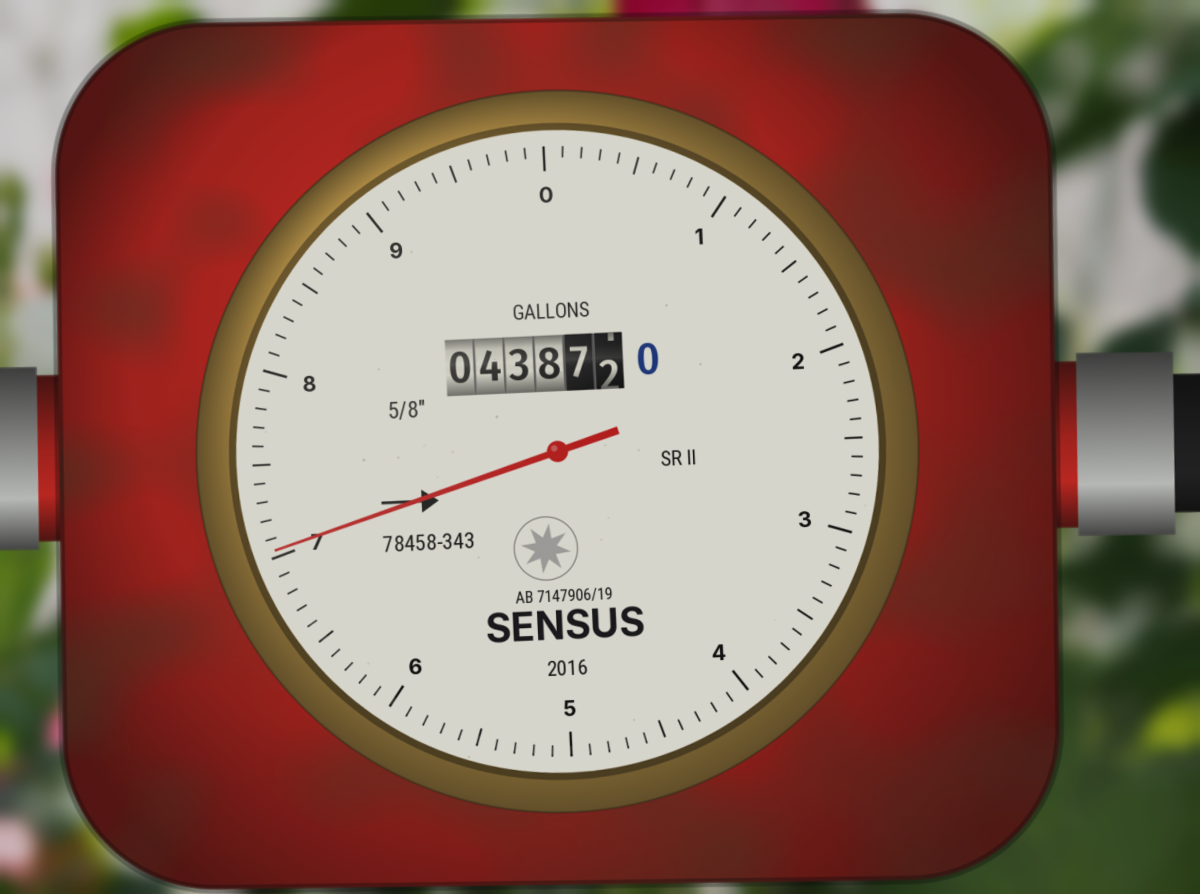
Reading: **438717.0** gal
